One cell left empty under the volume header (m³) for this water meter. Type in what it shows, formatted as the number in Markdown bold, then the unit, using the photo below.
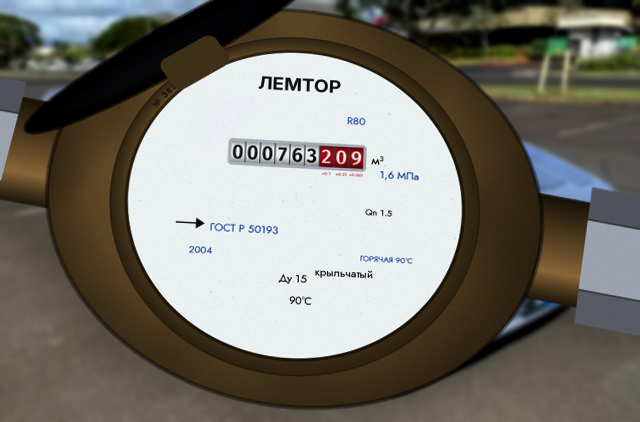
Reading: **763.209** m³
